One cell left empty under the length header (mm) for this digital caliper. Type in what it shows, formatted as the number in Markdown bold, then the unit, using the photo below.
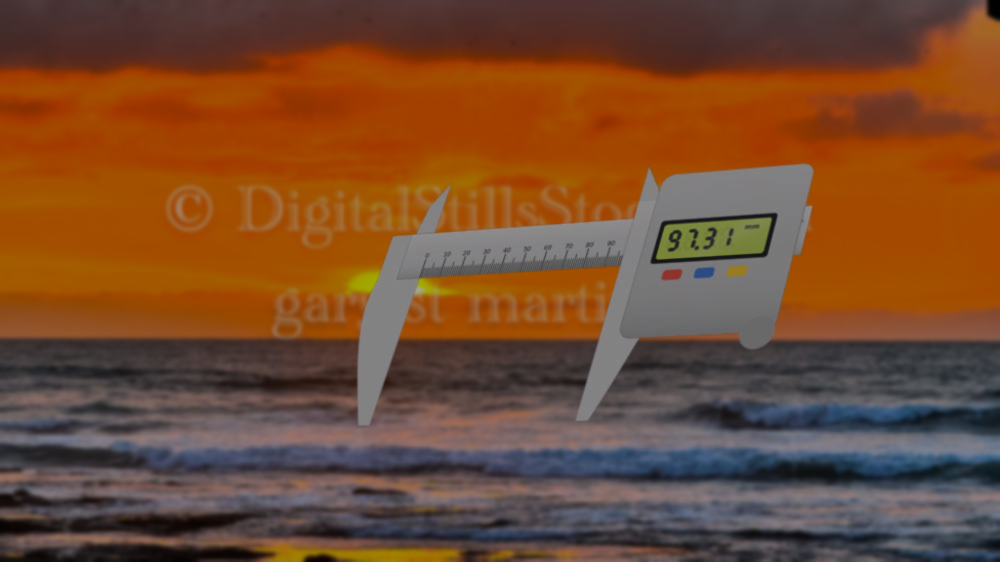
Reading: **97.31** mm
